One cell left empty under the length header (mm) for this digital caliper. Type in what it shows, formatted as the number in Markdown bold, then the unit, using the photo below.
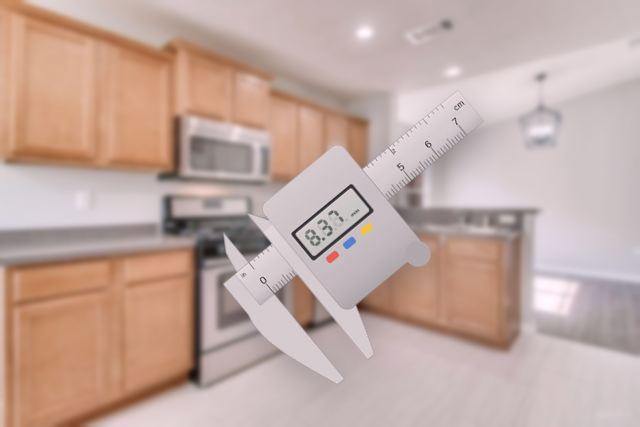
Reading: **8.37** mm
